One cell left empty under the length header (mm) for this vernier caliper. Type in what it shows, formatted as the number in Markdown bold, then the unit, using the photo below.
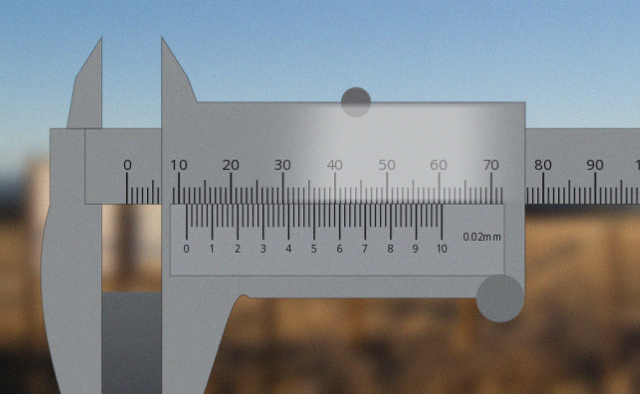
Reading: **11.5** mm
